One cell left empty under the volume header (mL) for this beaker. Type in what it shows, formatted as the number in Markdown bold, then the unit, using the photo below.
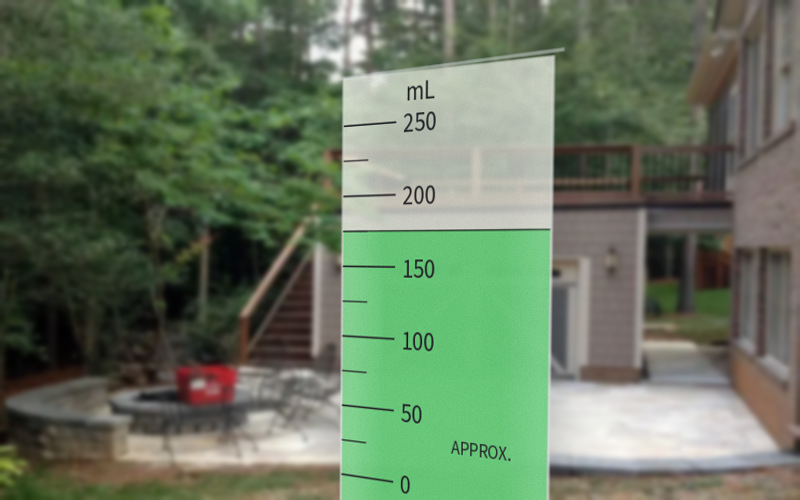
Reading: **175** mL
